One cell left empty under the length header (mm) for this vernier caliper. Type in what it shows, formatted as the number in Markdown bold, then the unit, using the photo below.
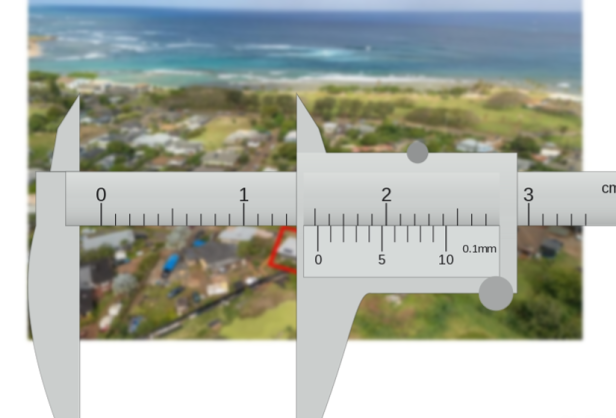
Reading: **15.2** mm
